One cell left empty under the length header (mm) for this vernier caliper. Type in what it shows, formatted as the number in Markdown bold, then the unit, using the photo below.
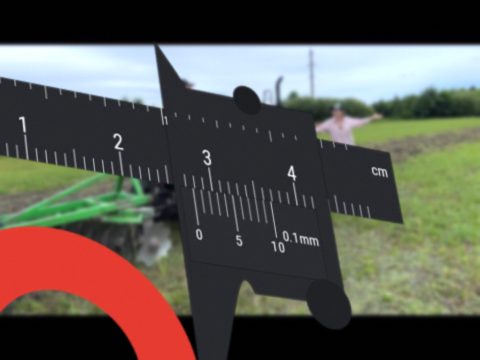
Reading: **27.8** mm
